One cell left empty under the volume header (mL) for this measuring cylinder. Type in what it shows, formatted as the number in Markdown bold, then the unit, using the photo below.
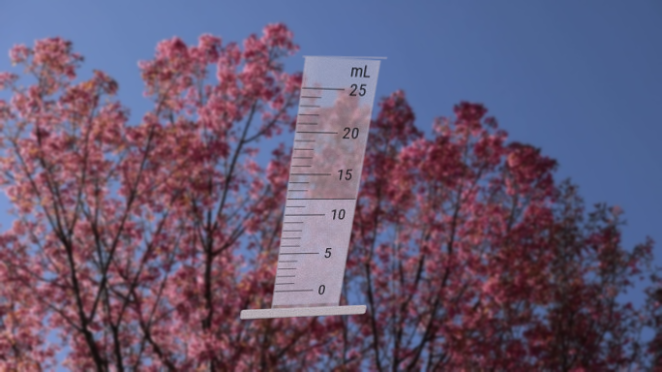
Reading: **12** mL
